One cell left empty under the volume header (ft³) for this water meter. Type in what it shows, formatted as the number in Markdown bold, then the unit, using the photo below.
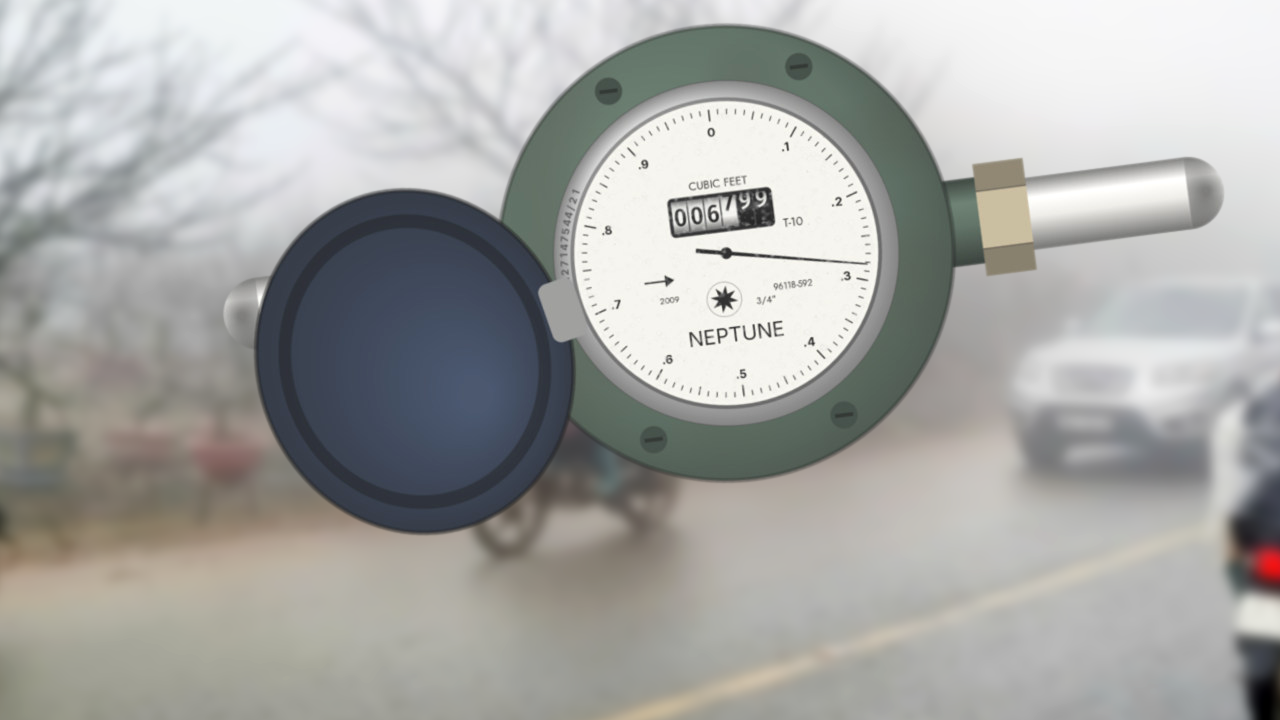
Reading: **6799.28** ft³
